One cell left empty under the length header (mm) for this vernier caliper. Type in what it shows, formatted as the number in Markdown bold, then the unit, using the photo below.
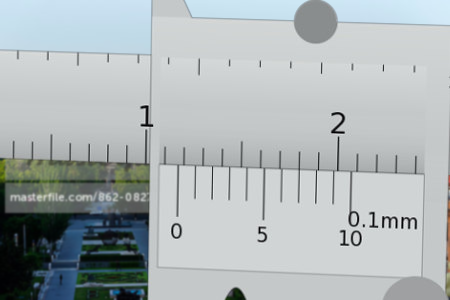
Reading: **11.7** mm
